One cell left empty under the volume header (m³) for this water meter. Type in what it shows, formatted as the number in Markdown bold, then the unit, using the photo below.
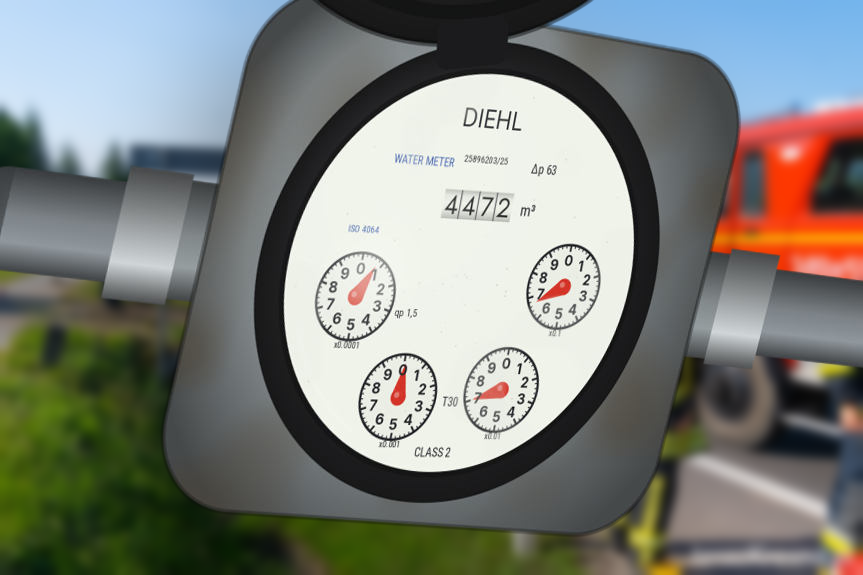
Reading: **4472.6700** m³
